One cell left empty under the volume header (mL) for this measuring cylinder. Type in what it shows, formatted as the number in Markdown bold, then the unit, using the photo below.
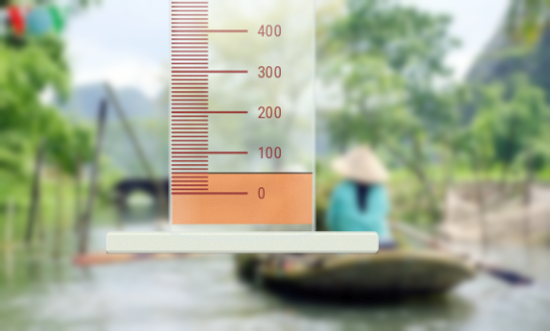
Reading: **50** mL
